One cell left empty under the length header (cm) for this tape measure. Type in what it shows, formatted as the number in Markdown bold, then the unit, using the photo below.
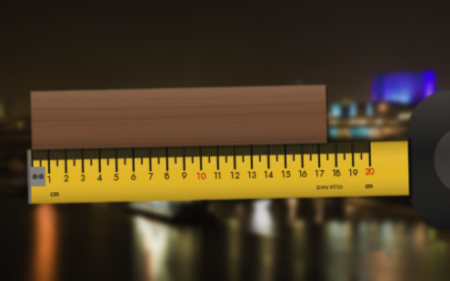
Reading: **17.5** cm
